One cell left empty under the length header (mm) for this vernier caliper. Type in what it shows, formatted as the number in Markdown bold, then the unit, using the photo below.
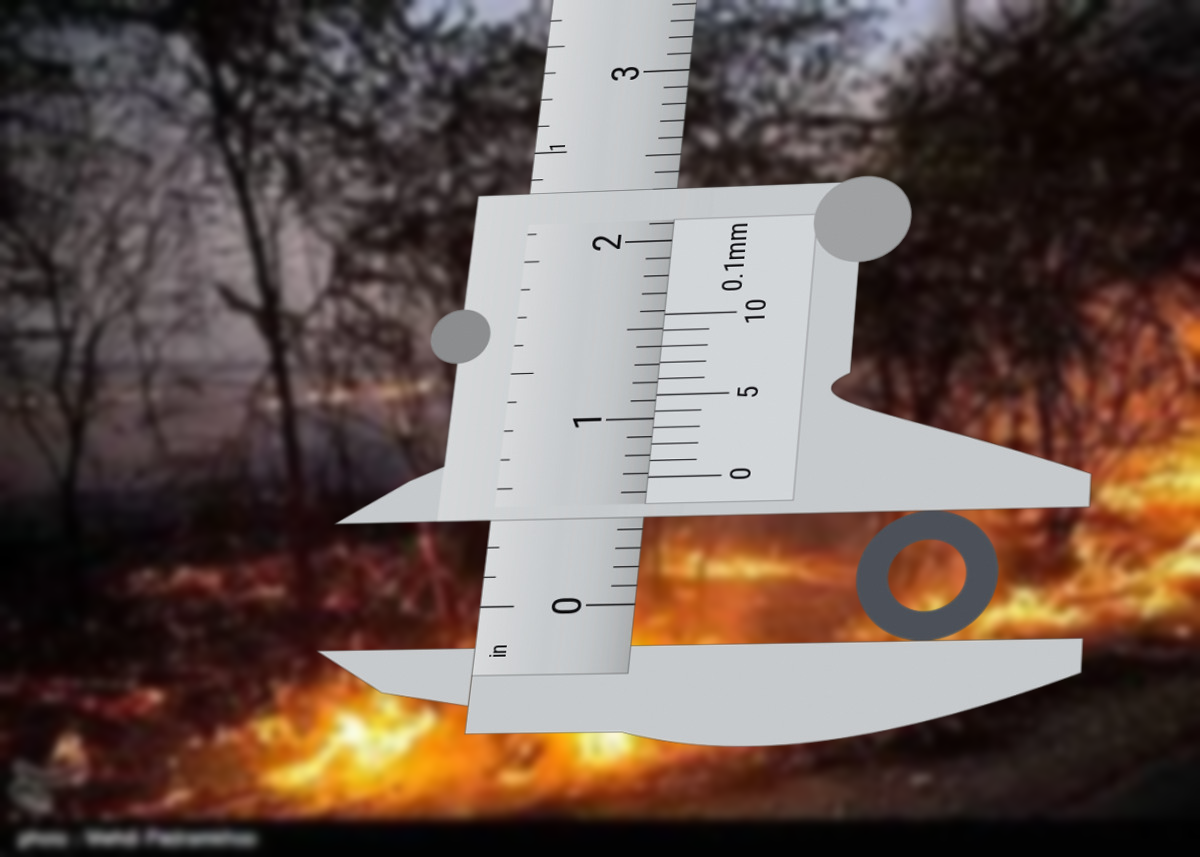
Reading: **6.8** mm
